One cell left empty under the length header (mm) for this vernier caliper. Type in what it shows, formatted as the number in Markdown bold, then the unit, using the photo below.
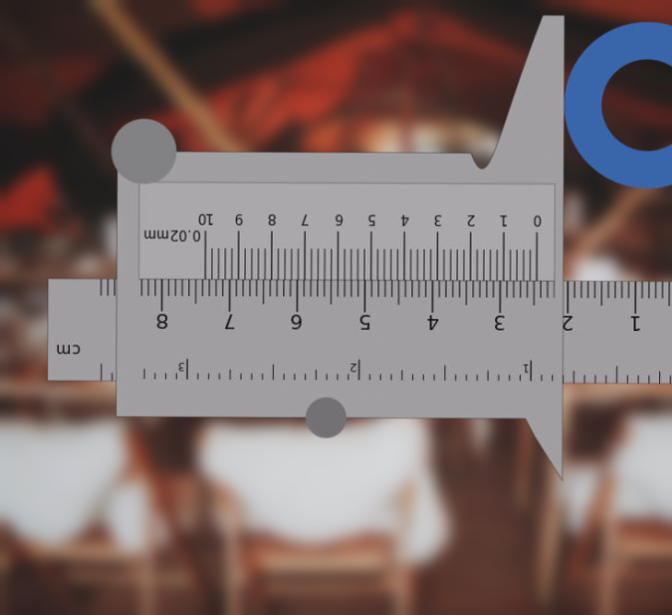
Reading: **24.6** mm
